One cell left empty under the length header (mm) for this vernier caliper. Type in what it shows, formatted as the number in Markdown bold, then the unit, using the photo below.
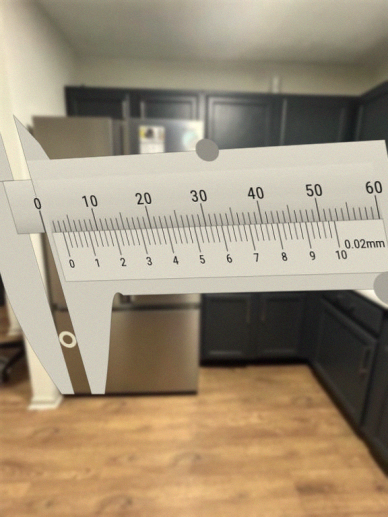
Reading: **3.4** mm
